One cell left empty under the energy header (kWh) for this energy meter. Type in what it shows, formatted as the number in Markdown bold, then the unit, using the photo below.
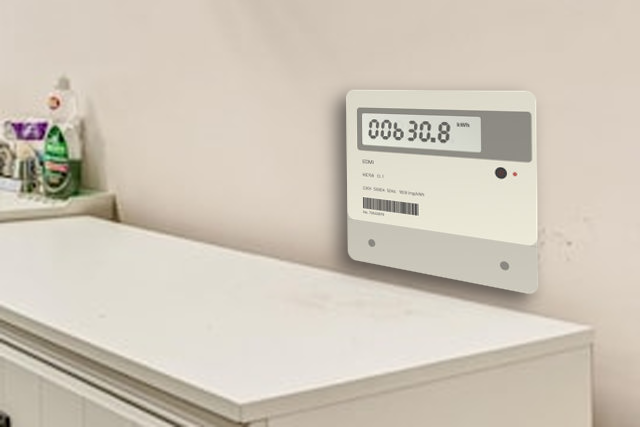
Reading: **630.8** kWh
